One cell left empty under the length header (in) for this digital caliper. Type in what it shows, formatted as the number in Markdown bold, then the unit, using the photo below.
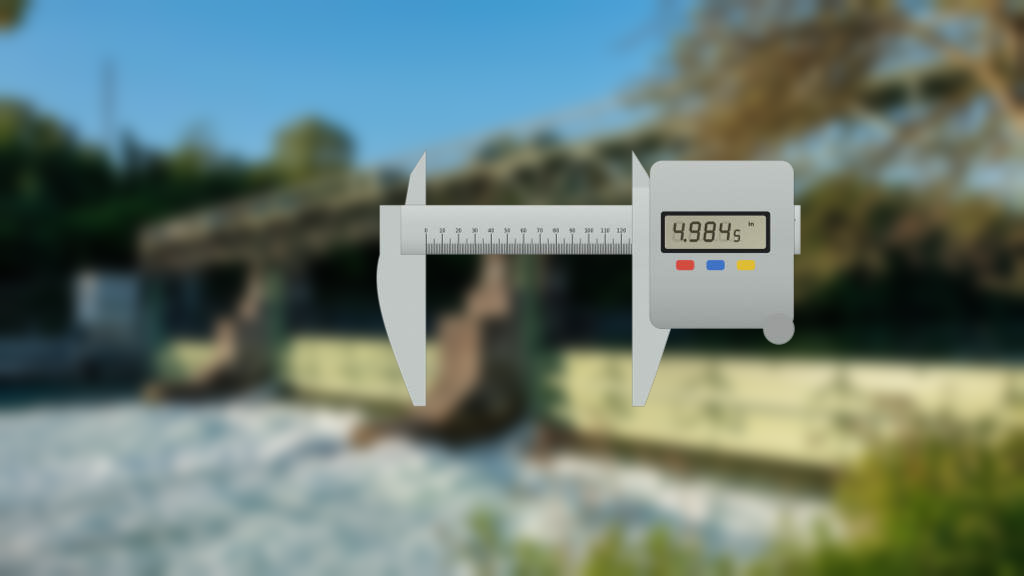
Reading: **4.9845** in
